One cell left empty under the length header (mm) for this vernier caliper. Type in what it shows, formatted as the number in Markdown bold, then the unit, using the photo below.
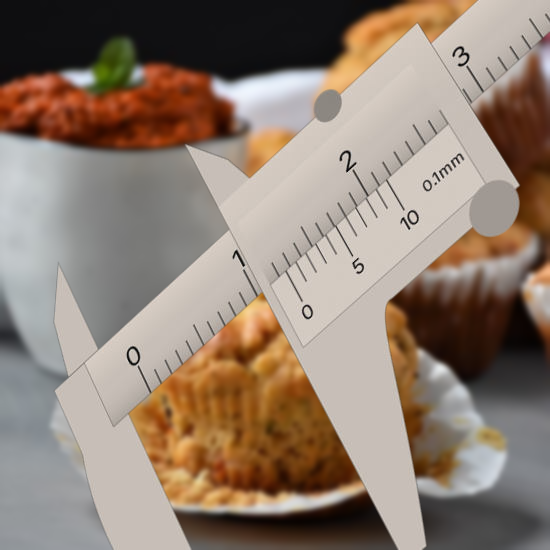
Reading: **12.6** mm
